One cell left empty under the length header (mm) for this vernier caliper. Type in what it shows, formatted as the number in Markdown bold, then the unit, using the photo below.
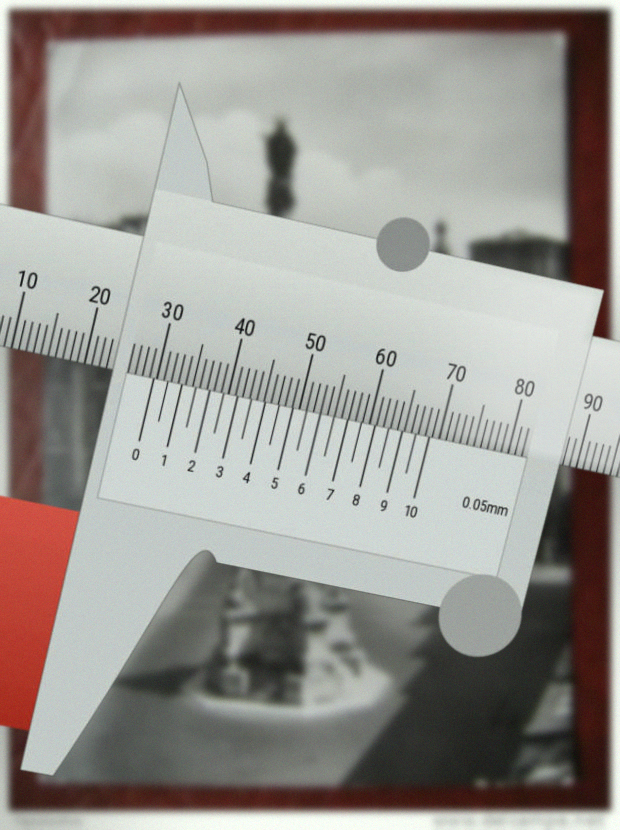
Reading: **29.6** mm
